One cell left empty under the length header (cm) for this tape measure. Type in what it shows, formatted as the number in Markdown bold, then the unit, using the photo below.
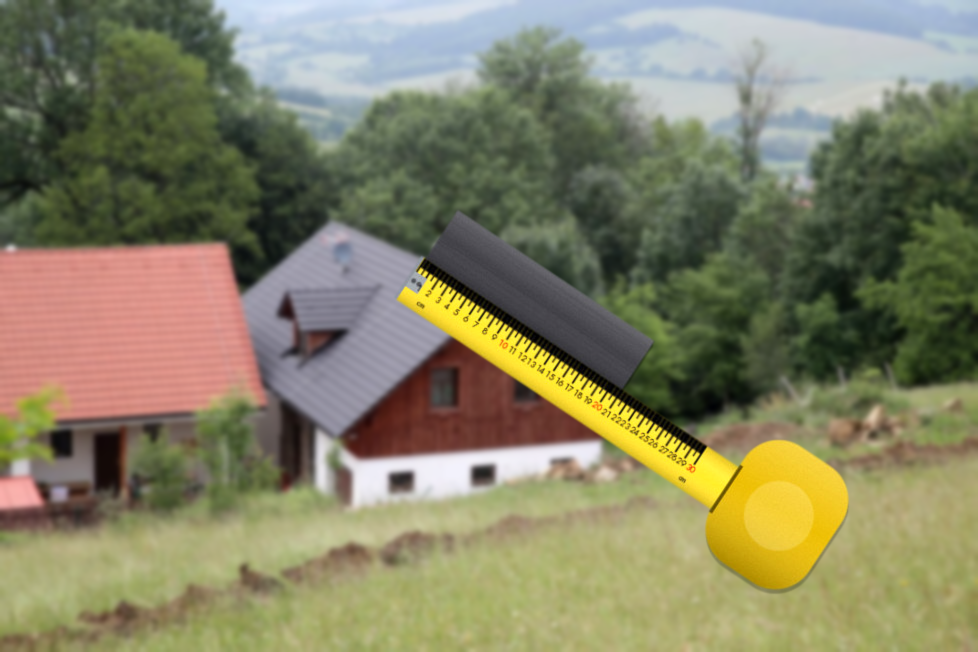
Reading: **21** cm
